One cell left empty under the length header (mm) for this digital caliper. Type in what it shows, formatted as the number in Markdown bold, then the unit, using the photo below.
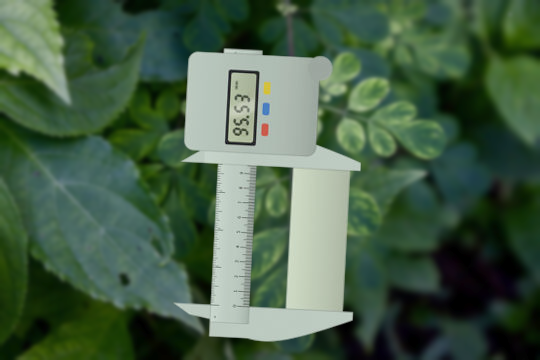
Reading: **95.53** mm
